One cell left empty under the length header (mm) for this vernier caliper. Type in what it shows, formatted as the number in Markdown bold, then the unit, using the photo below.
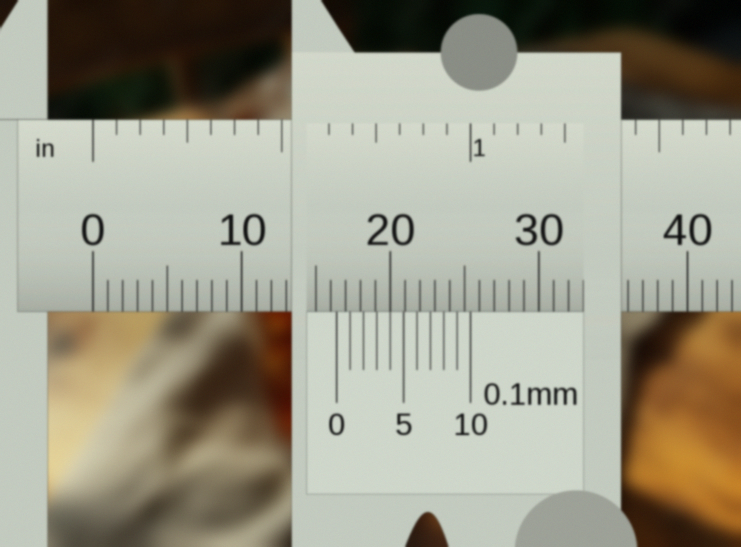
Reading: **16.4** mm
